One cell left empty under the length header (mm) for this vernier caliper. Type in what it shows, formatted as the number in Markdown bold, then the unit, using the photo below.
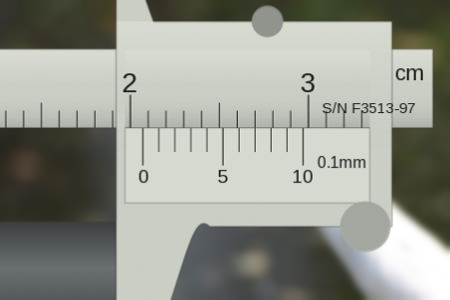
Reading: **20.7** mm
